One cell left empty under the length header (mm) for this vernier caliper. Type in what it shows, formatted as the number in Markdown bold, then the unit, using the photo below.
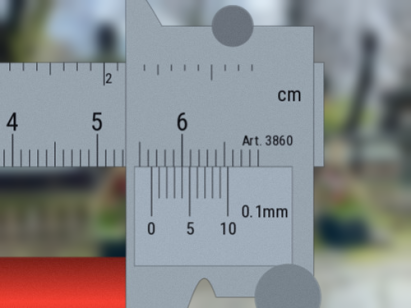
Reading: **56.4** mm
